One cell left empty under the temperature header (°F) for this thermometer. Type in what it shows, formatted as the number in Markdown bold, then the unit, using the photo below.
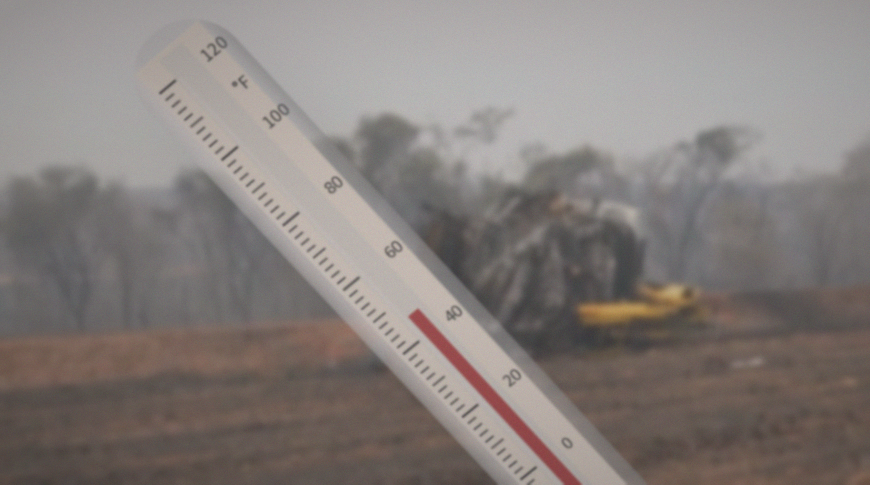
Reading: **46** °F
